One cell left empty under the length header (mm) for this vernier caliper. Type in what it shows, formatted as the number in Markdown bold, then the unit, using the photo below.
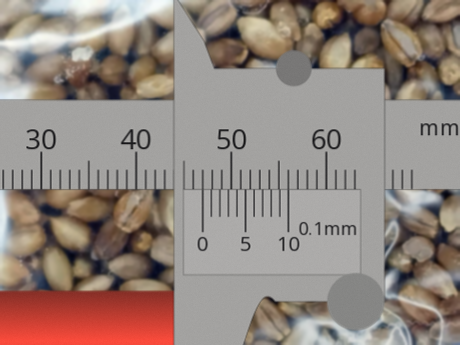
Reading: **47.0** mm
